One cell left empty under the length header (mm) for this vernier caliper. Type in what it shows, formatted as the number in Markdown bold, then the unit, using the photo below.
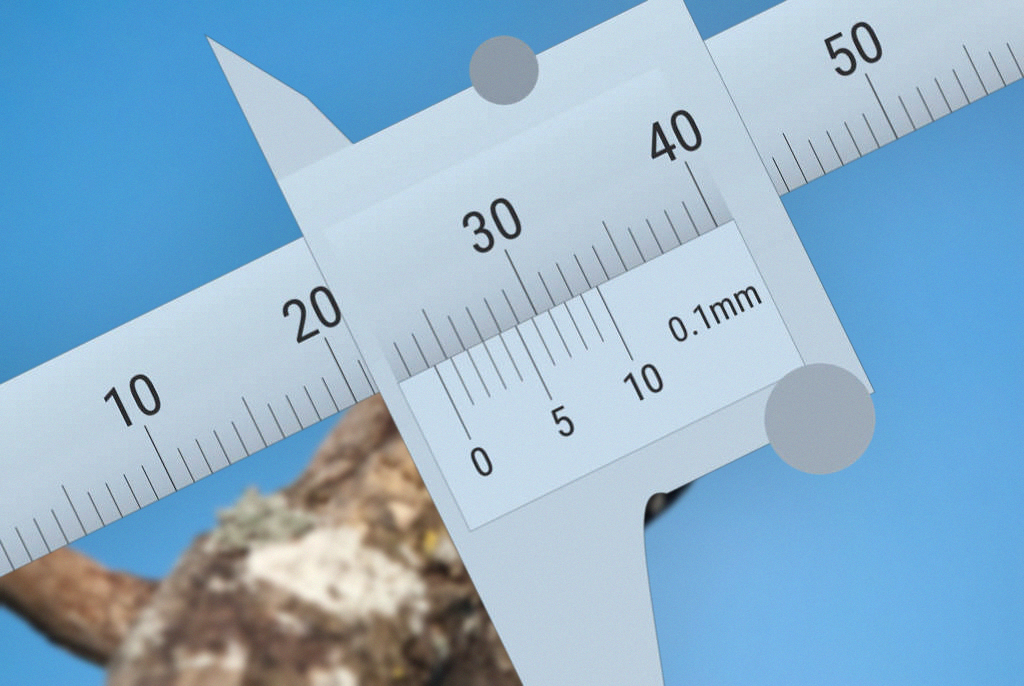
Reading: **24.3** mm
